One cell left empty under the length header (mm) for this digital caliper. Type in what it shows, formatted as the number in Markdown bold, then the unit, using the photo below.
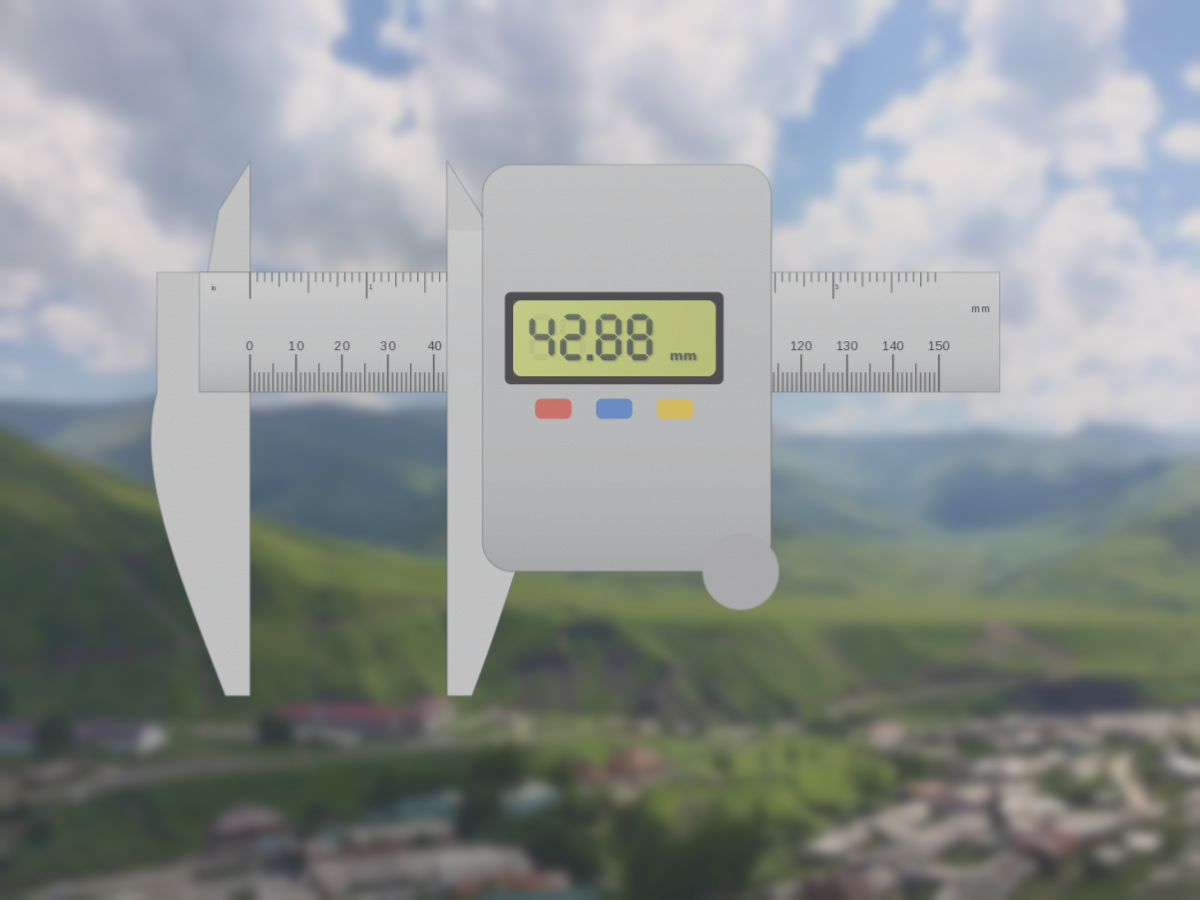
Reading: **42.88** mm
